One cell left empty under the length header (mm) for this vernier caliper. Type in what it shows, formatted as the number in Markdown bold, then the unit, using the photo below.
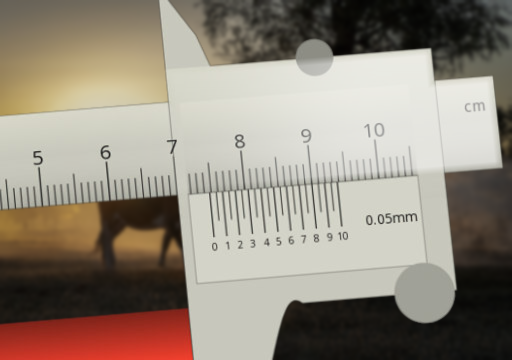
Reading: **74.8** mm
